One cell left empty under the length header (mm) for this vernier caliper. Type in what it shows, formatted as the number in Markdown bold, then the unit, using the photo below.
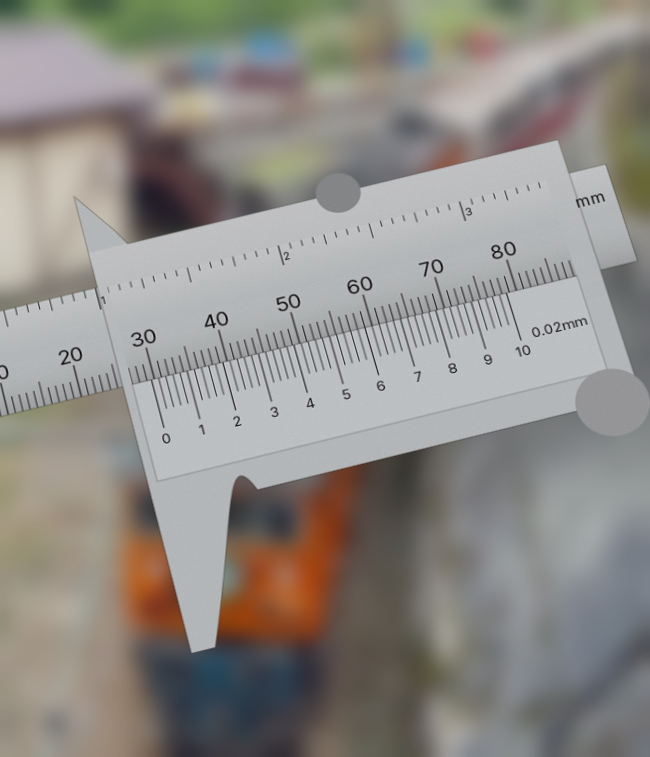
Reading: **29.6** mm
